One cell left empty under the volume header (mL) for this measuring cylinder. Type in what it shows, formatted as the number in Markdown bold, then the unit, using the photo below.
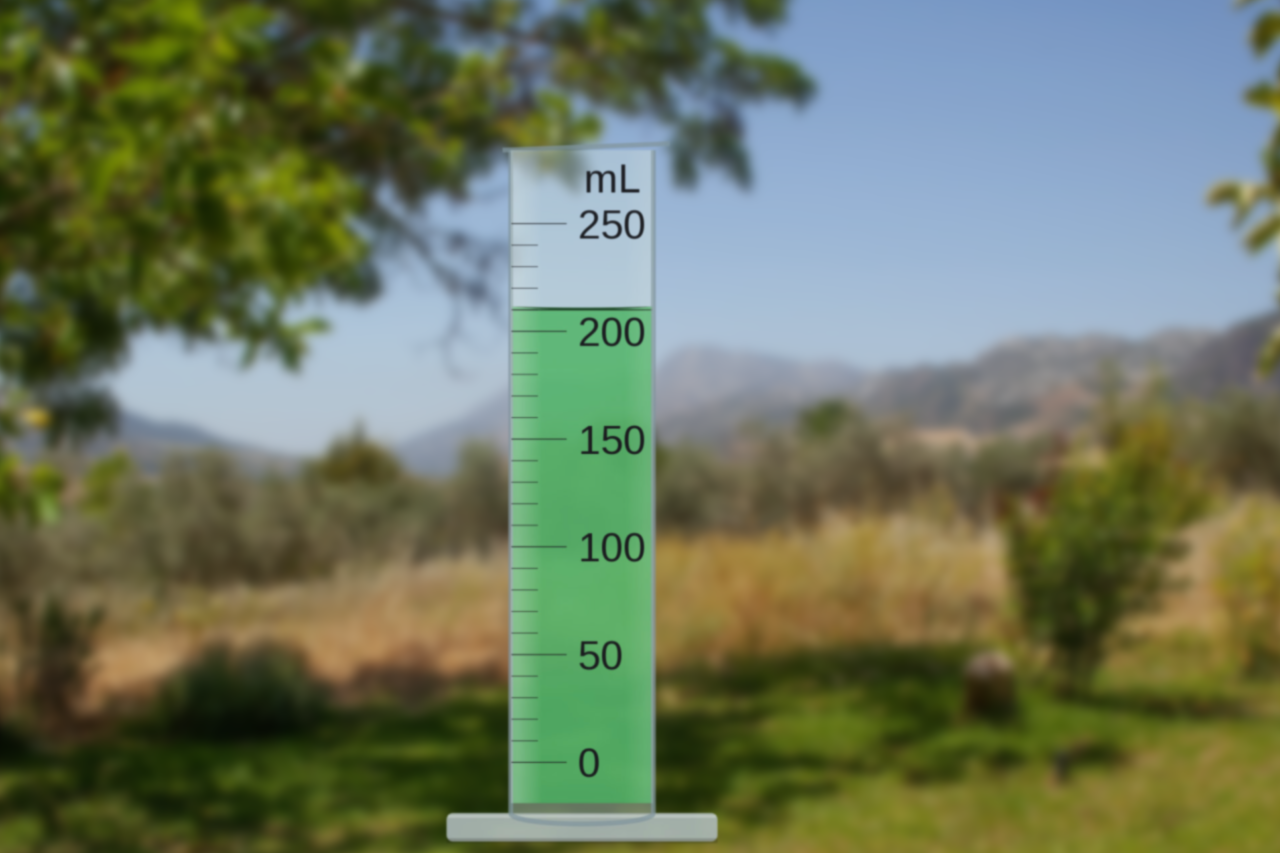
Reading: **210** mL
